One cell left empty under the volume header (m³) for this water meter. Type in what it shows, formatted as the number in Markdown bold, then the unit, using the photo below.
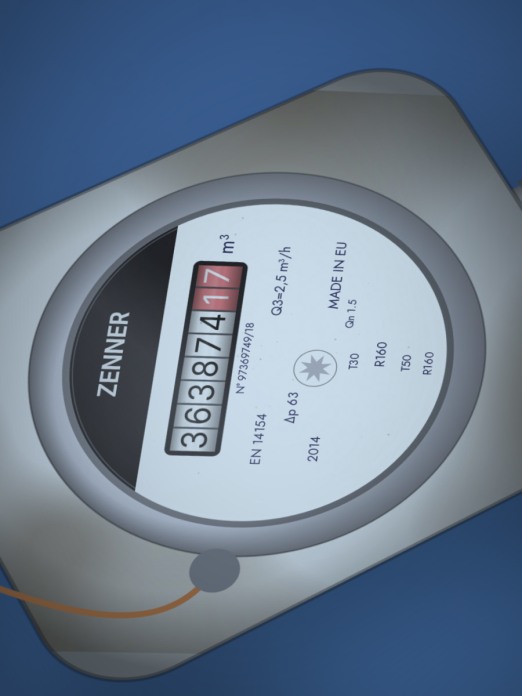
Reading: **363874.17** m³
